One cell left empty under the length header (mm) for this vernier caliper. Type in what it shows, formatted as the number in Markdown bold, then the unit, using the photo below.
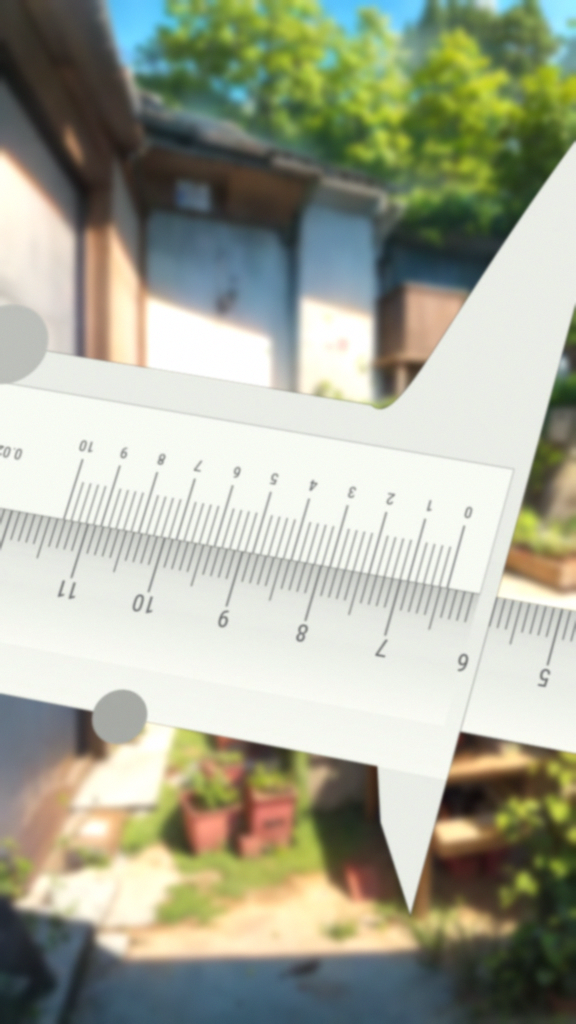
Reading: **64.2** mm
